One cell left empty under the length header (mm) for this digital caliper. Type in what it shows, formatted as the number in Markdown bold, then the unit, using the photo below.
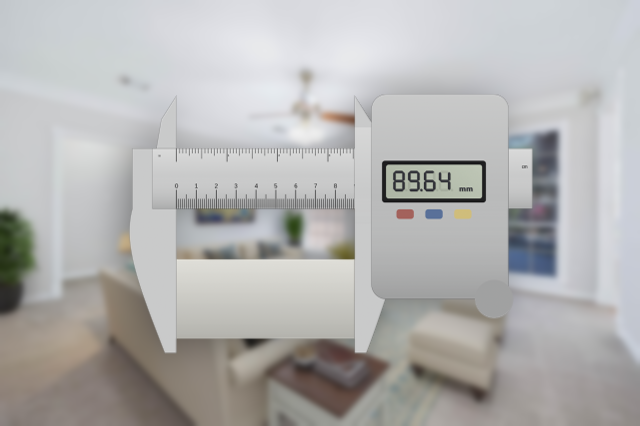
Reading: **89.64** mm
